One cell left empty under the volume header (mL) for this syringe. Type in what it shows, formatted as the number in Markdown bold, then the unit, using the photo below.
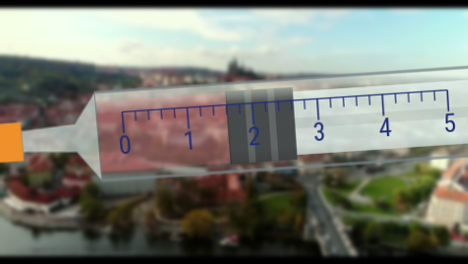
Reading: **1.6** mL
